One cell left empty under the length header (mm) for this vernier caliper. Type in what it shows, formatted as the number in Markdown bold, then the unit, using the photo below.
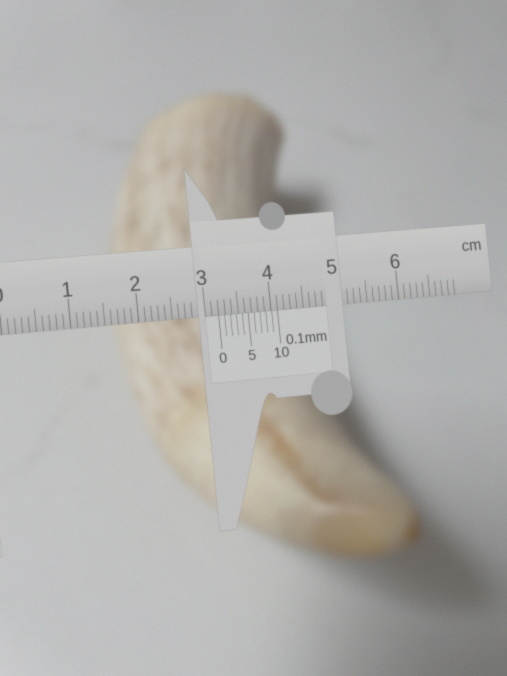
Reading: **32.0** mm
